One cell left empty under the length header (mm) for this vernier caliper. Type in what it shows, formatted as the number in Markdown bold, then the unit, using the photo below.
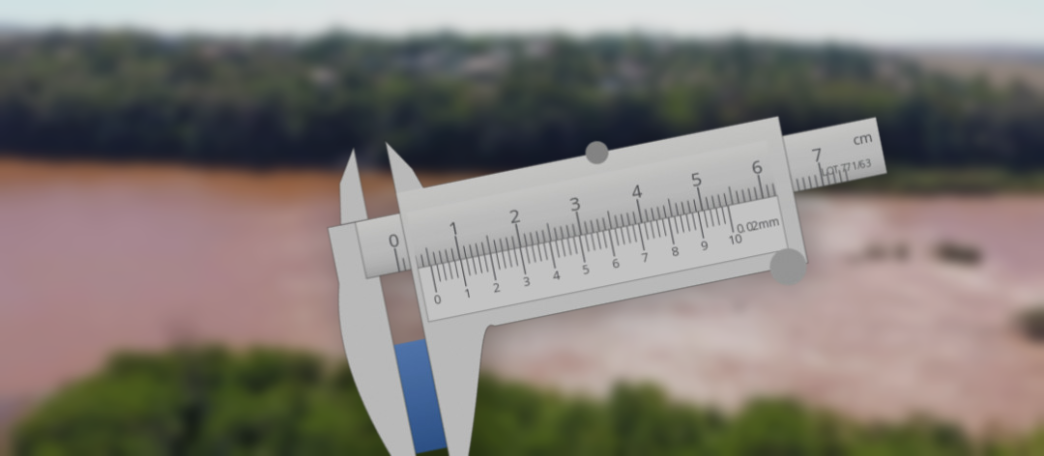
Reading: **5.2** mm
